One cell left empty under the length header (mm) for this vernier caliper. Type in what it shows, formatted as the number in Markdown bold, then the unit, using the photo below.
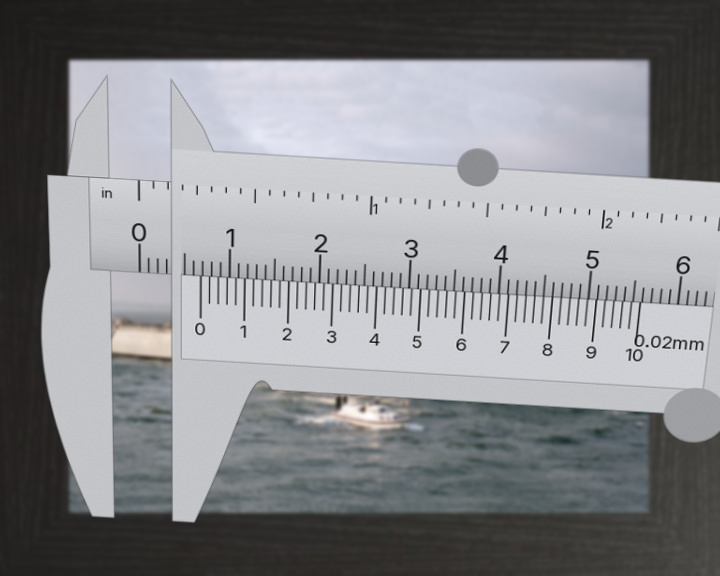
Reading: **6.8** mm
